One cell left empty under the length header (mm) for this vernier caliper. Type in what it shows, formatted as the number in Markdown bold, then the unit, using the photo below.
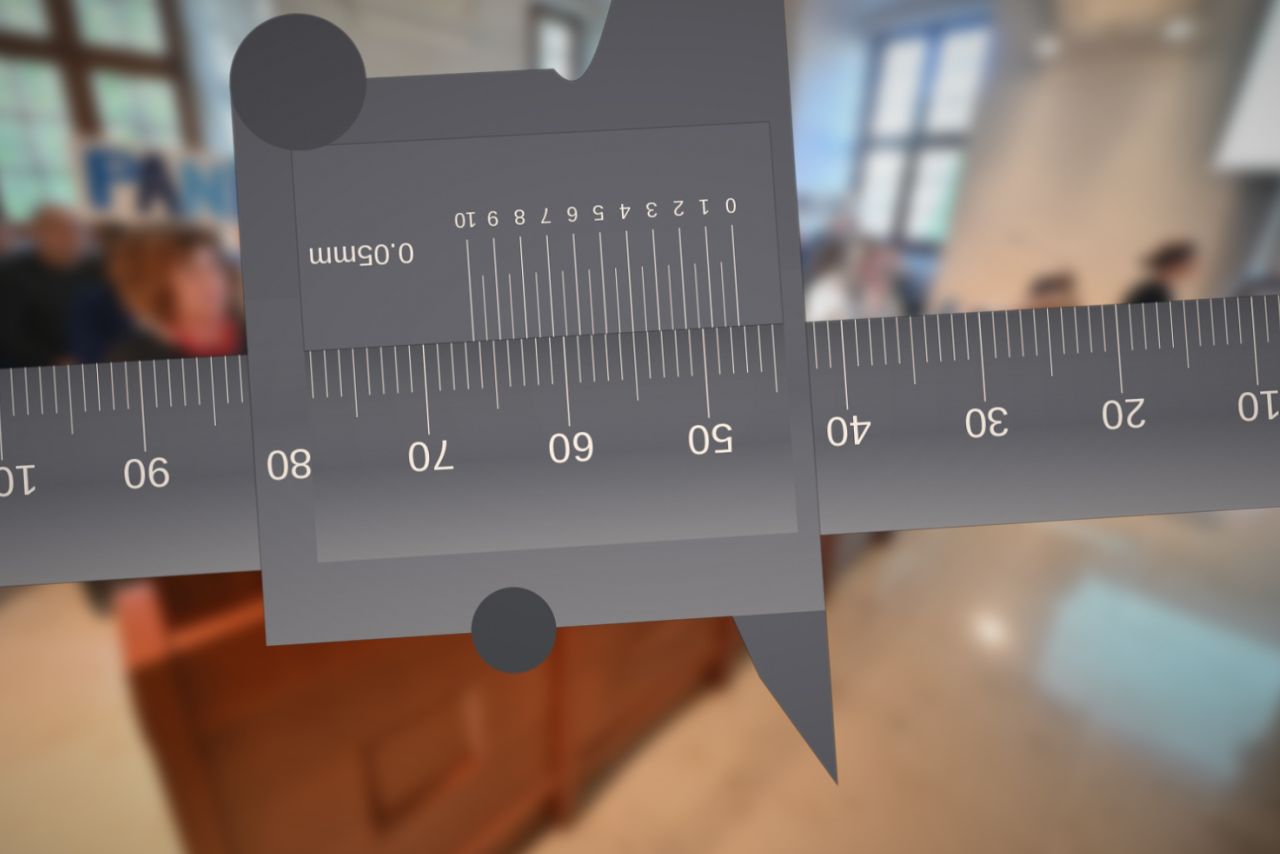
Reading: **47.4** mm
